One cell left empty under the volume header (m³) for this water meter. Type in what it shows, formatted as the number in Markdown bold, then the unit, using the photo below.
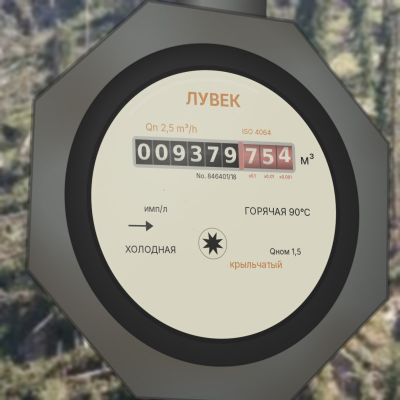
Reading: **9379.754** m³
